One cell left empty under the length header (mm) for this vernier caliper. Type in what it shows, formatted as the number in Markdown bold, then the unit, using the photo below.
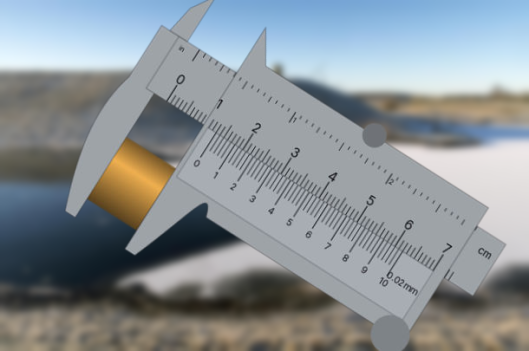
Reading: **13.0** mm
